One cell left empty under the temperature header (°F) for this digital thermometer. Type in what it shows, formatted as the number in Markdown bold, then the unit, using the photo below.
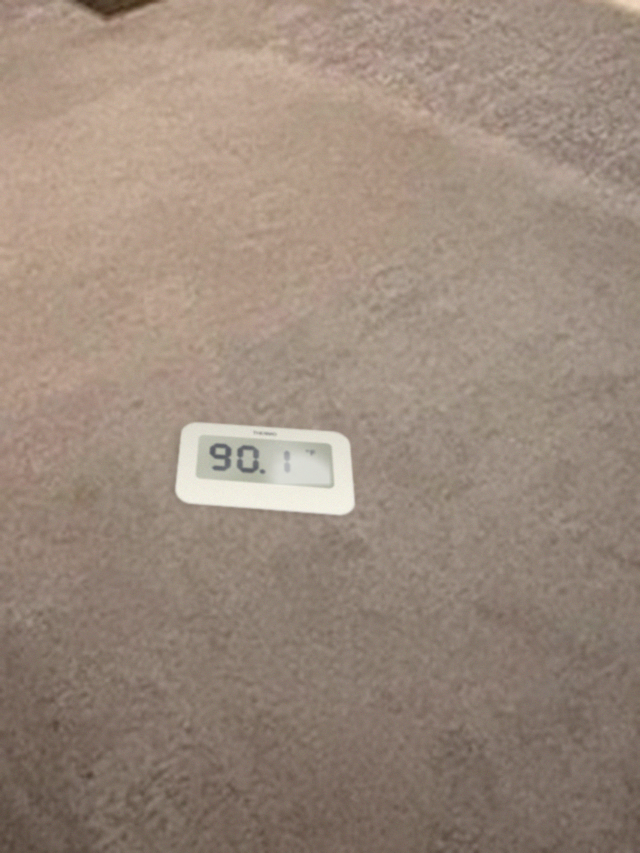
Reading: **90.1** °F
